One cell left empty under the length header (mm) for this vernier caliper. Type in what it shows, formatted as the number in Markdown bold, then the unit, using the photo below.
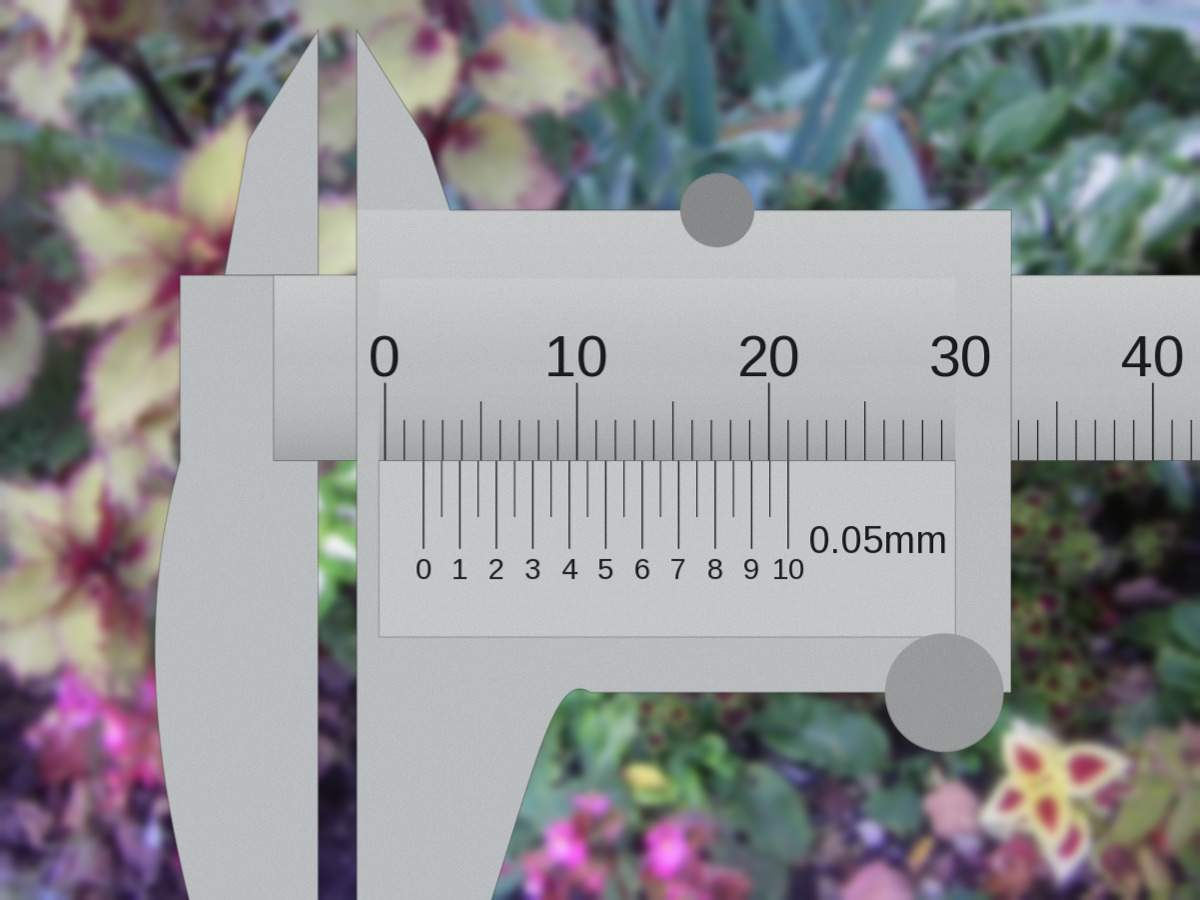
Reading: **2.0** mm
